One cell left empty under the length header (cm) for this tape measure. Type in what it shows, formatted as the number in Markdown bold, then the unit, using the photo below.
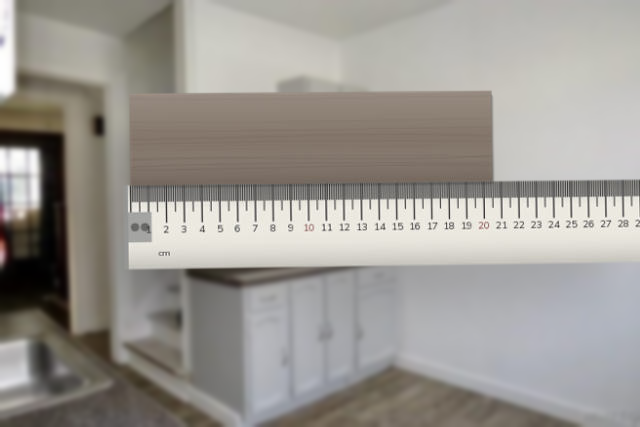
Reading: **20.5** cm
